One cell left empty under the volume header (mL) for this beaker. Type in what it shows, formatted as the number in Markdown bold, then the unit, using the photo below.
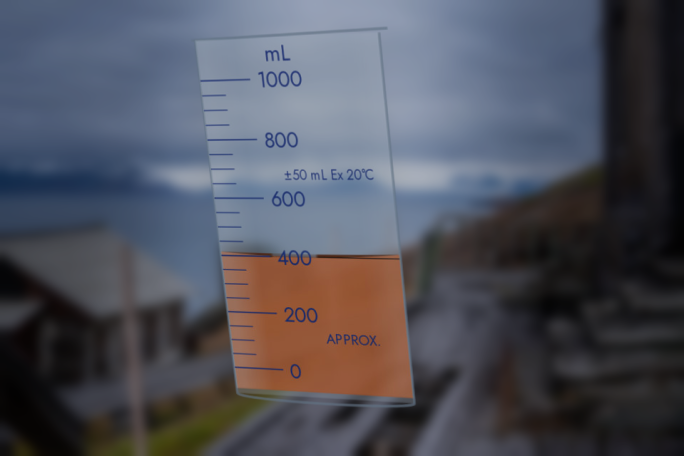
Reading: **400** mL
